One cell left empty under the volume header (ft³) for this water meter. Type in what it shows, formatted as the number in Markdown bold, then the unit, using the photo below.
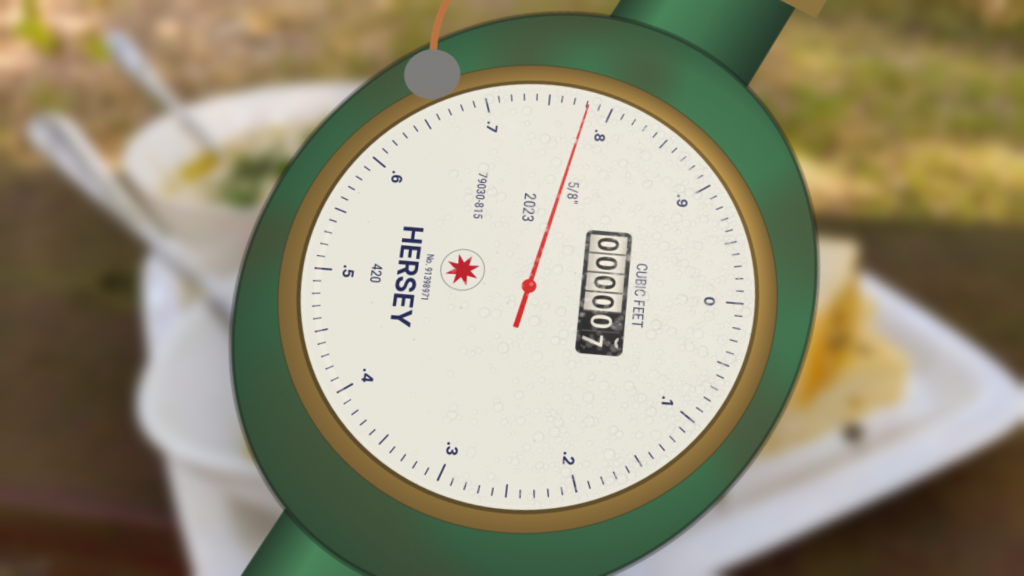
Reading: **6.78** ft³
